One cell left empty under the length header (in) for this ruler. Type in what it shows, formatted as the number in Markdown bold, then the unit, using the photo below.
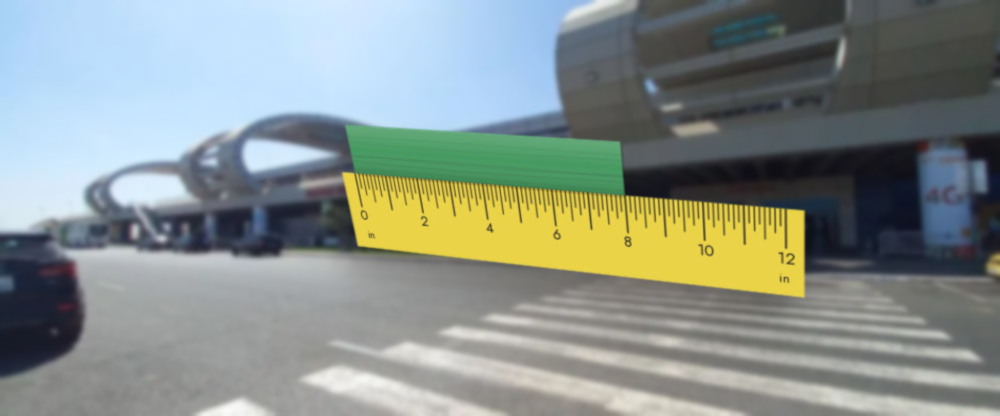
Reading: **8** in
